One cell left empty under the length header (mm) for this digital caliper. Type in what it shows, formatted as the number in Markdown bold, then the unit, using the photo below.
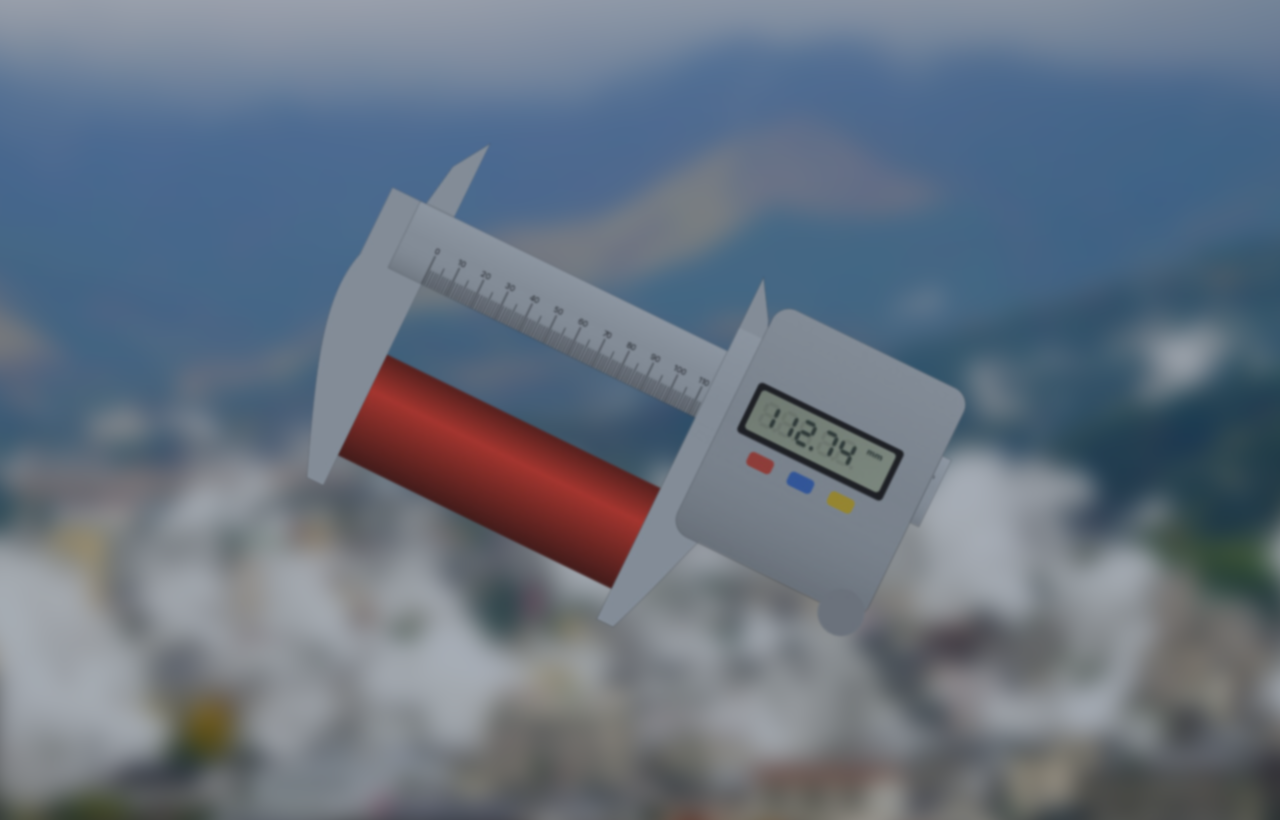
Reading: **112.74** mm
